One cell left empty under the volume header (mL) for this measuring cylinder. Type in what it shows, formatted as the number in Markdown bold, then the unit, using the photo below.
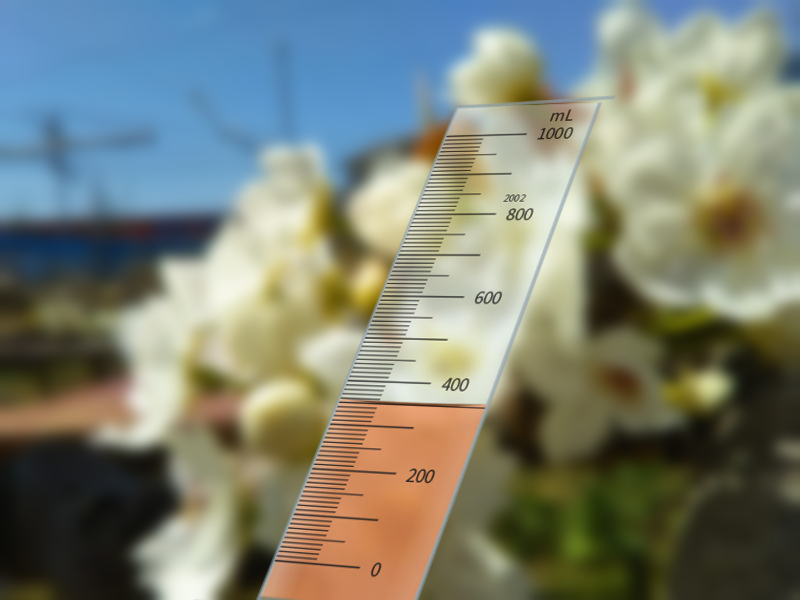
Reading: **350** mL
